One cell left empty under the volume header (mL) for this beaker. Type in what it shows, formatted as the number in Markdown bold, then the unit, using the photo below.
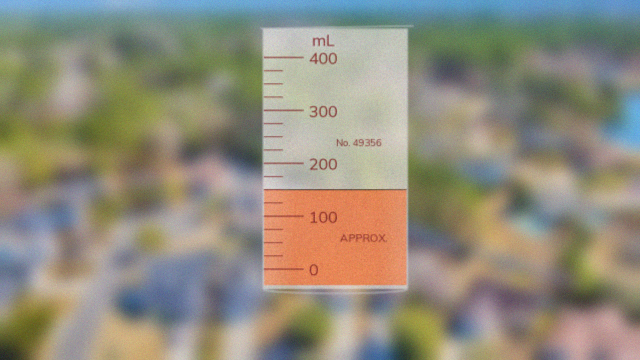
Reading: **150** mL
